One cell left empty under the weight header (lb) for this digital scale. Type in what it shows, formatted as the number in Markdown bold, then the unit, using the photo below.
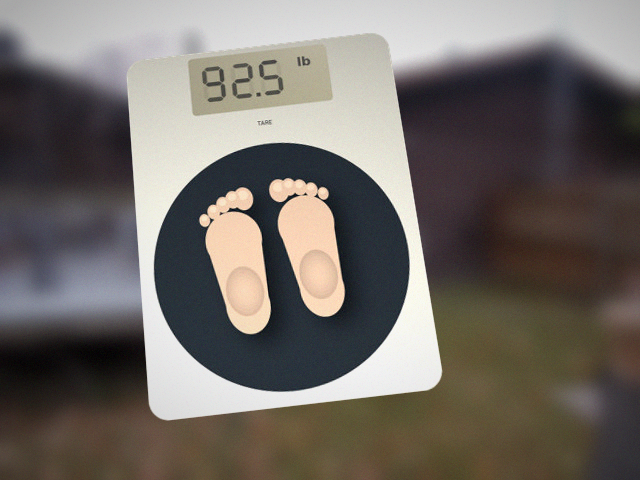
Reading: **92.5** lb
